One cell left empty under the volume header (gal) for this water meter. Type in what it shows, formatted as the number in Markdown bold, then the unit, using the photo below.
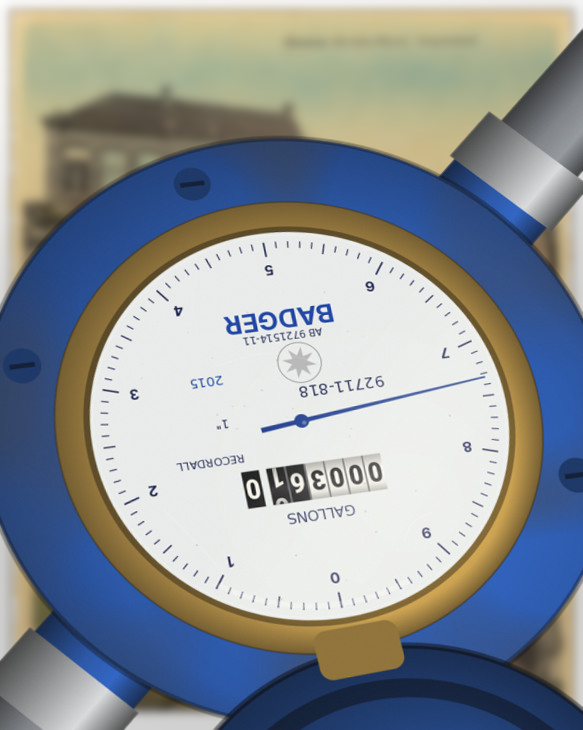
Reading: **3607.3** gal
